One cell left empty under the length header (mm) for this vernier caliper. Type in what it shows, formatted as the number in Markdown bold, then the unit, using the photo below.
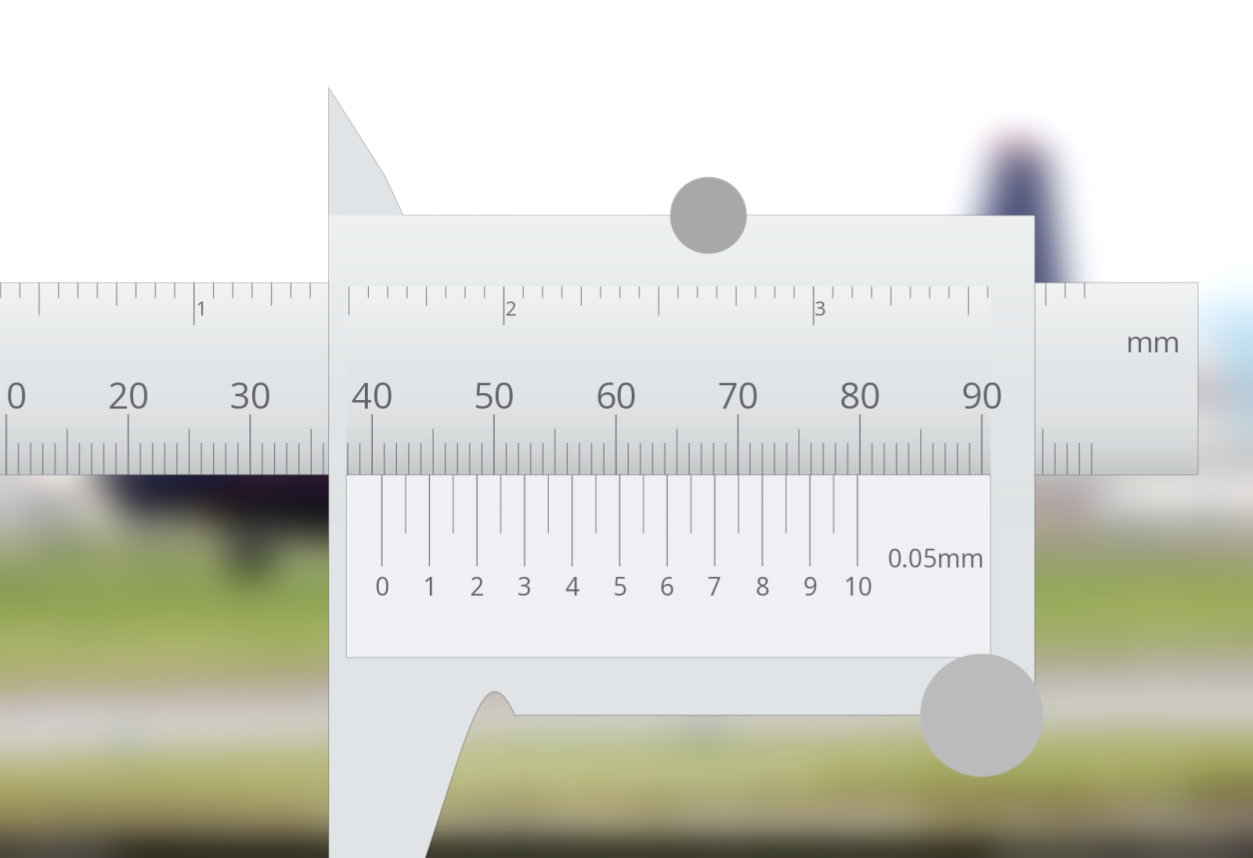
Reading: **40.8** mm
